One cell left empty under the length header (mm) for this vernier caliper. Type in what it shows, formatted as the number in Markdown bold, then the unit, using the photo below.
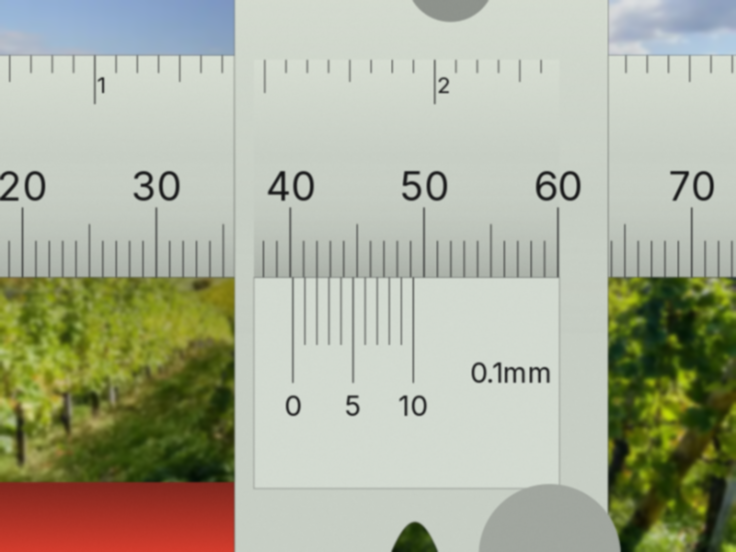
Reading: **40.2** mm
